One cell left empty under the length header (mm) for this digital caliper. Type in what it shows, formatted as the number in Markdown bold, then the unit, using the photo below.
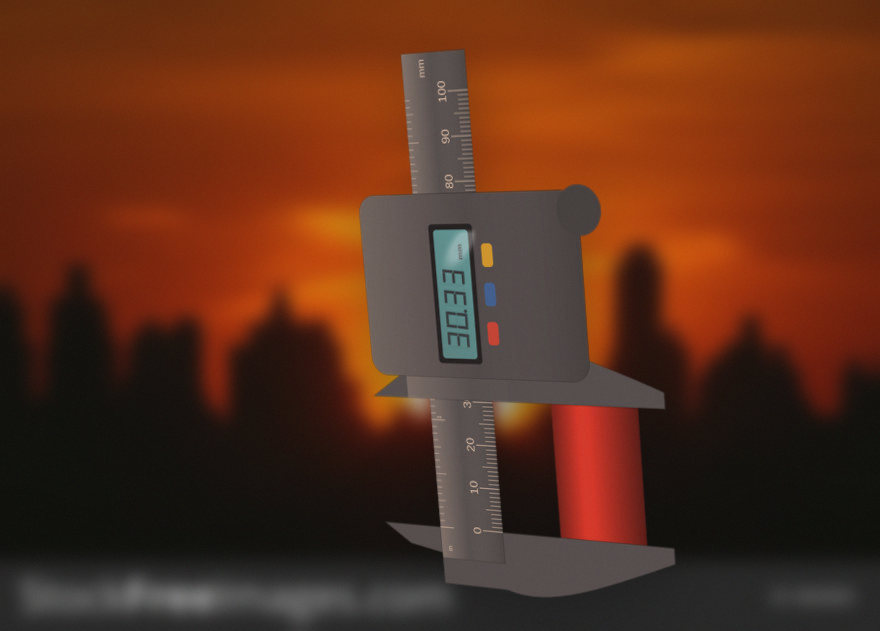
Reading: **30.33** mm
